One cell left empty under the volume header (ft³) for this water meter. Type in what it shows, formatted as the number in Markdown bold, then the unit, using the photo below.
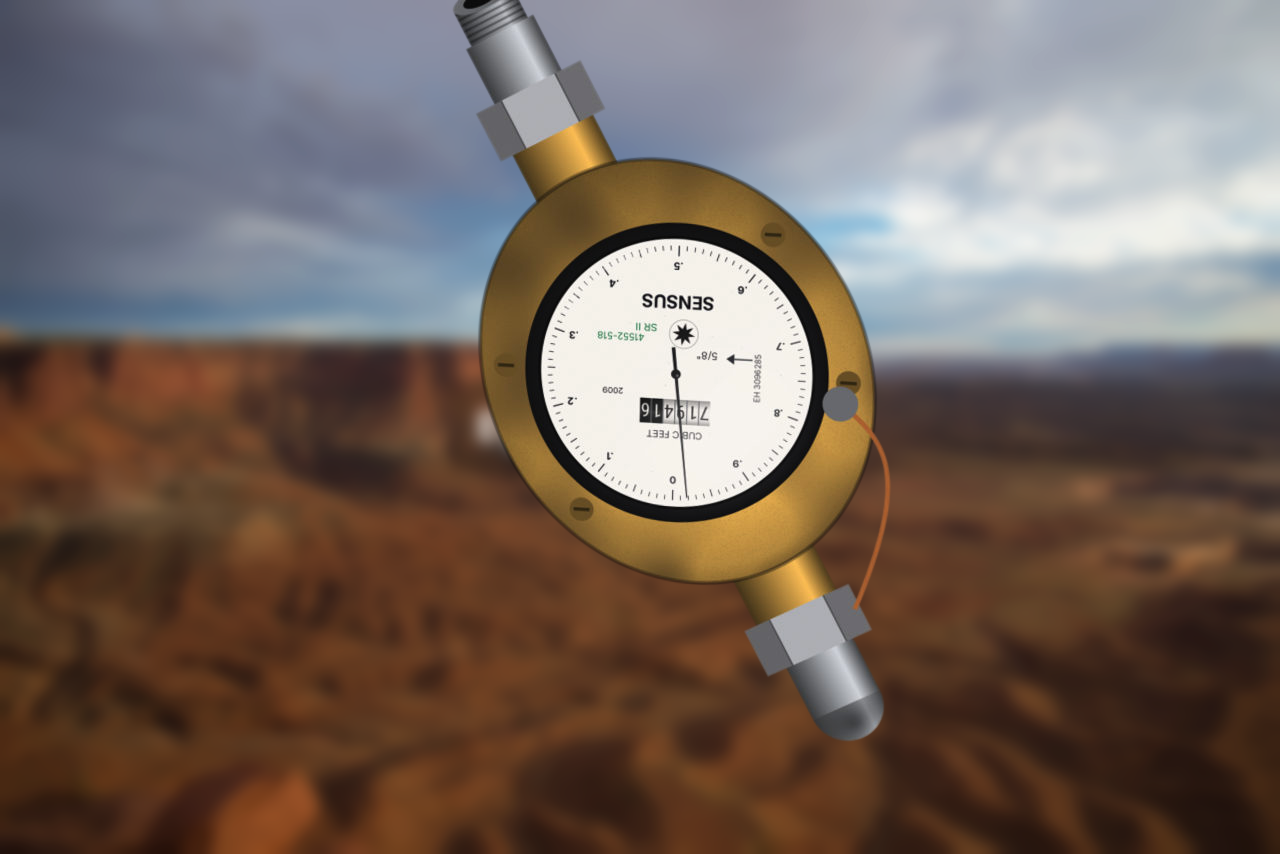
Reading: **719415.98** ft³
